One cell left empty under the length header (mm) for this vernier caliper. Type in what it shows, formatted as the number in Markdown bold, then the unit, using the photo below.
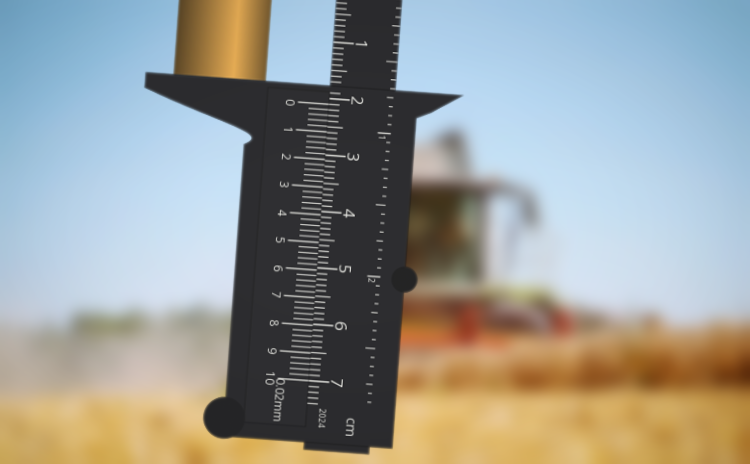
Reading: **21.0** mm
